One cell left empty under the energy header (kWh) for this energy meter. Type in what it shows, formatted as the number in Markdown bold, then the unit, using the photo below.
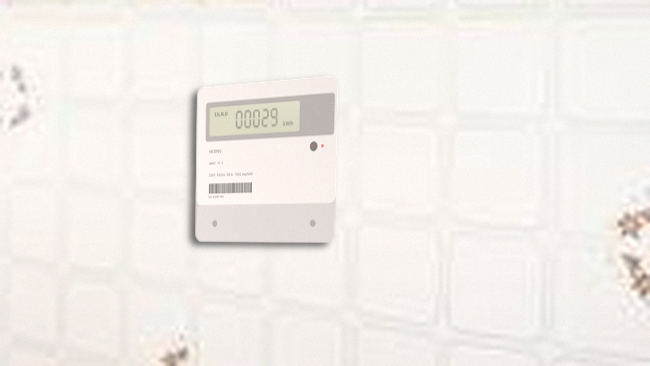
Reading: **29** kWh
